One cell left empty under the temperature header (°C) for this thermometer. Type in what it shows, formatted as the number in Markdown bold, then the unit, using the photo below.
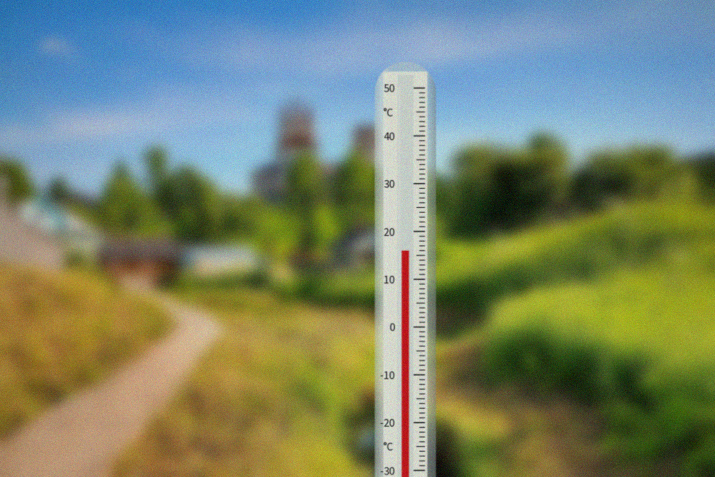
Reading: **16** °C
